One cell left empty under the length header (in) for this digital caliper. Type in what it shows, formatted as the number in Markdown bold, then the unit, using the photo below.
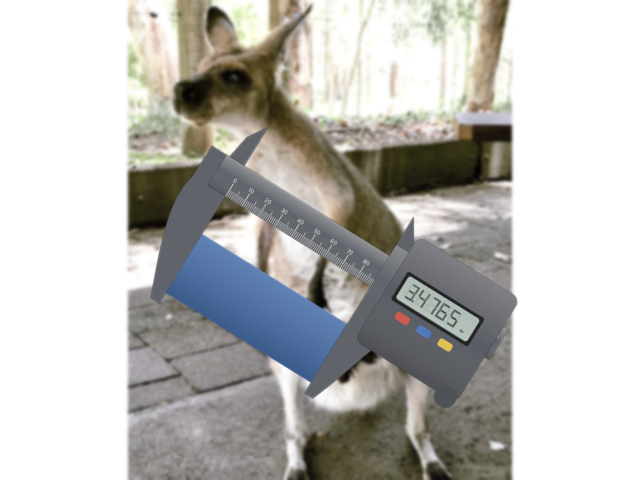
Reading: **3.4765** in
